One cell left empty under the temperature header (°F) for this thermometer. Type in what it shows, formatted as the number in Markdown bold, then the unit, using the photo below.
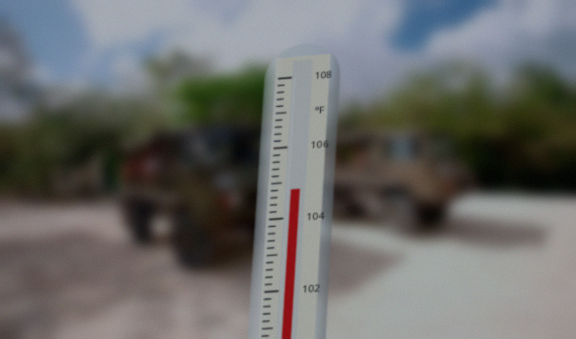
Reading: **104.8** °F
